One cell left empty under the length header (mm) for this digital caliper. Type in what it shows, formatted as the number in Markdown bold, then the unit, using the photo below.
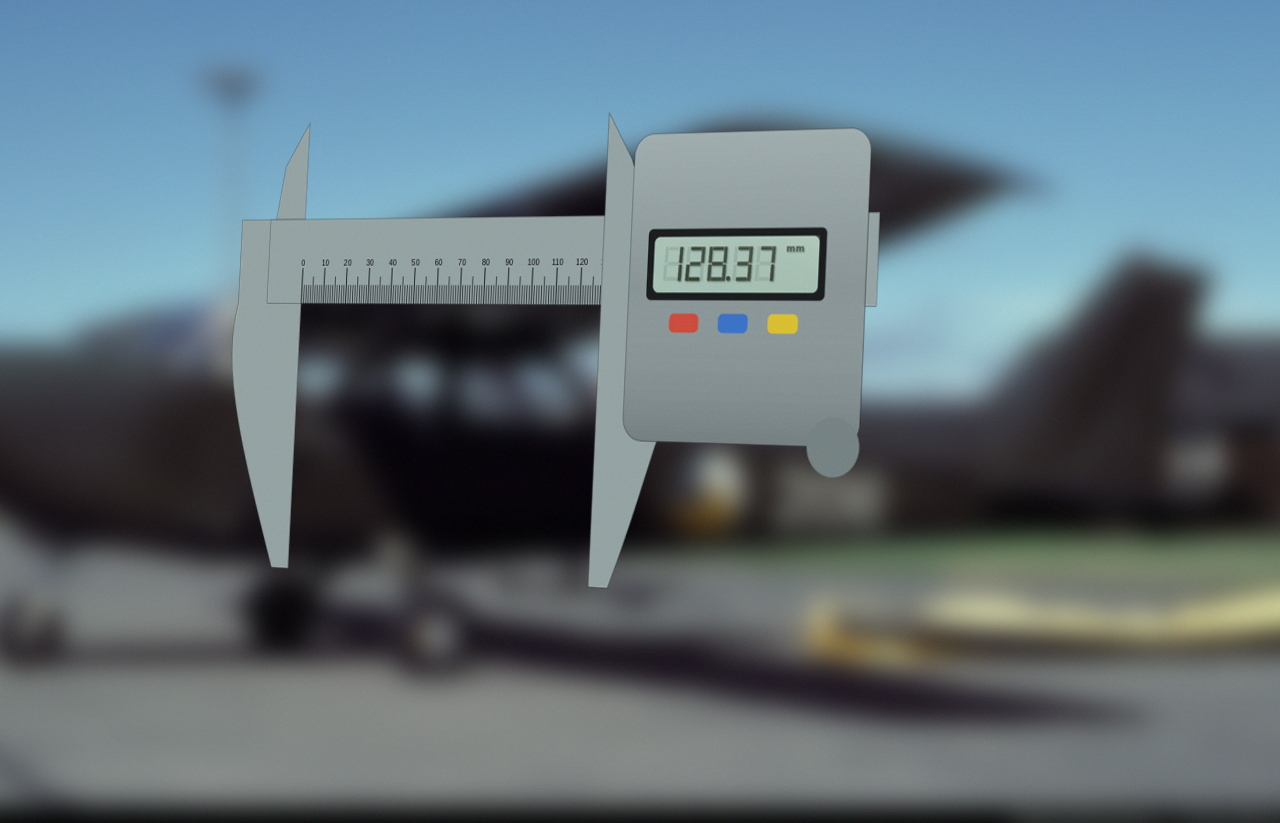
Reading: **128.37** mm
